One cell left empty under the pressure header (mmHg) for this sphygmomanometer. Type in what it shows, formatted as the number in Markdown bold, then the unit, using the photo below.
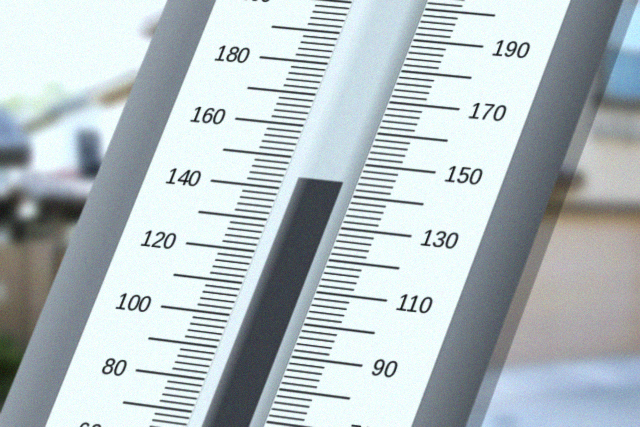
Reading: **144** mmHg
